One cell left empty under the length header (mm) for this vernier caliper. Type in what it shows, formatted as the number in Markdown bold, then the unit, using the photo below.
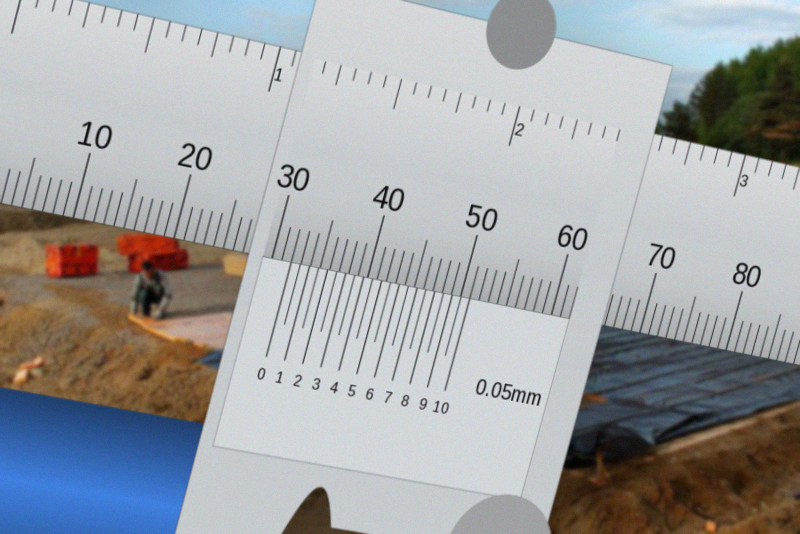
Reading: **32.0** mm
